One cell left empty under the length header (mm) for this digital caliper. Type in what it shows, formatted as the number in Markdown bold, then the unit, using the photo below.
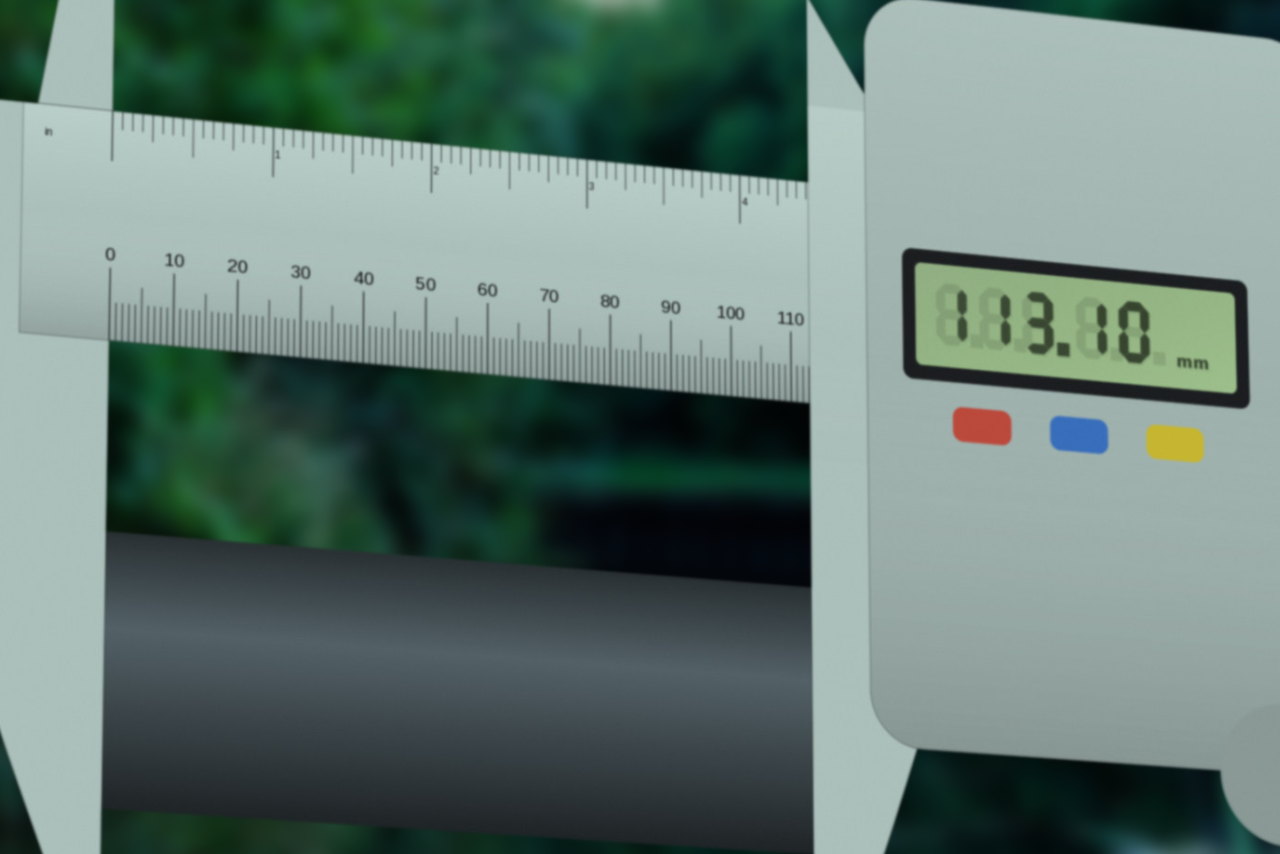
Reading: **113.10** mm
